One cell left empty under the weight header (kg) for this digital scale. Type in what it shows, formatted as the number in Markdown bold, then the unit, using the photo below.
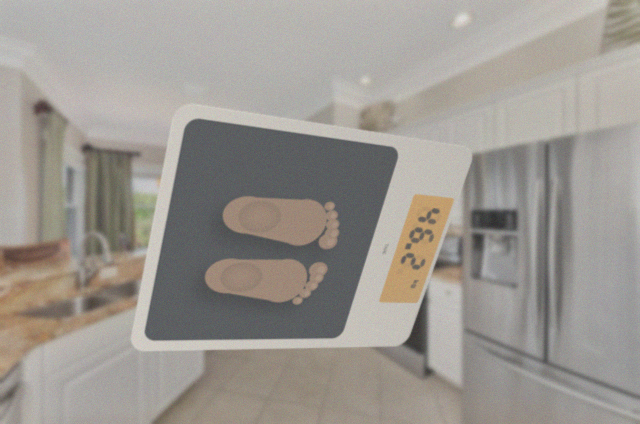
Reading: **46.2** kg
